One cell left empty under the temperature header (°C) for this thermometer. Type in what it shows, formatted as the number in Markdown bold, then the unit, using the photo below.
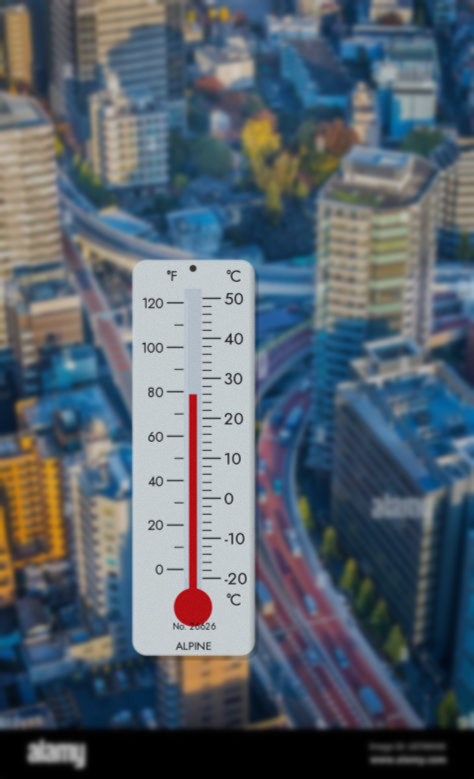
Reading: **26** °C
